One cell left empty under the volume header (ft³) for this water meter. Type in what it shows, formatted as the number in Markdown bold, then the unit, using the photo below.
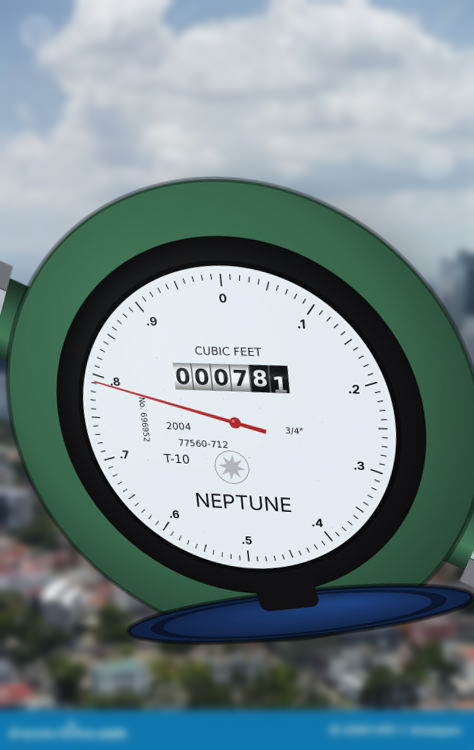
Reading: **780.79** ft³
